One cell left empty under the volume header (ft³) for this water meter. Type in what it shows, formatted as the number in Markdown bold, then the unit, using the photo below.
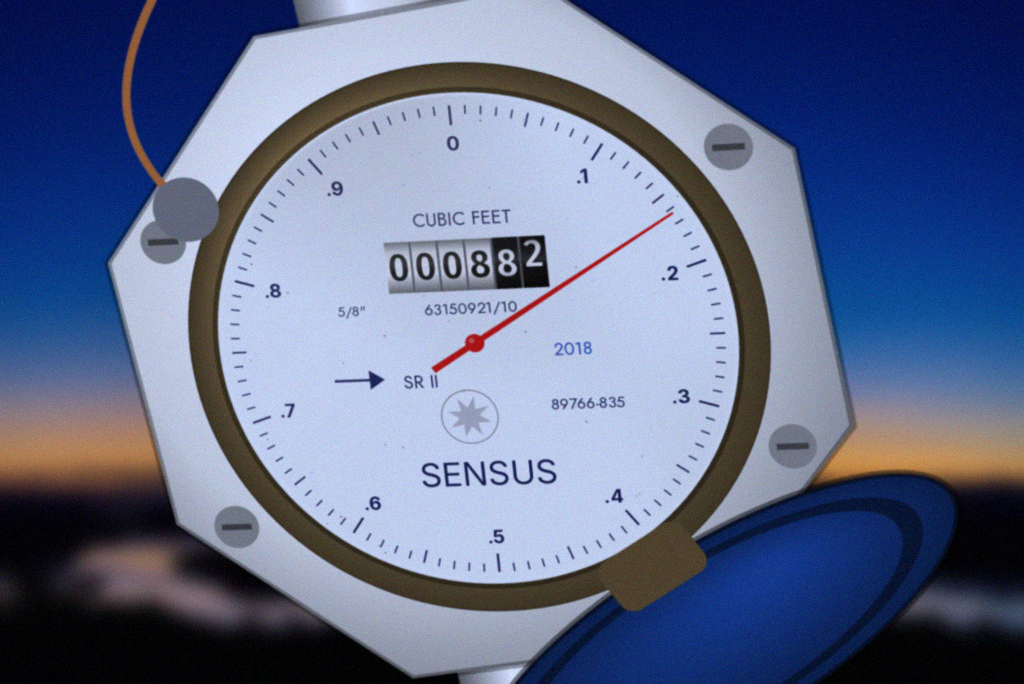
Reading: **882.16** ft³
